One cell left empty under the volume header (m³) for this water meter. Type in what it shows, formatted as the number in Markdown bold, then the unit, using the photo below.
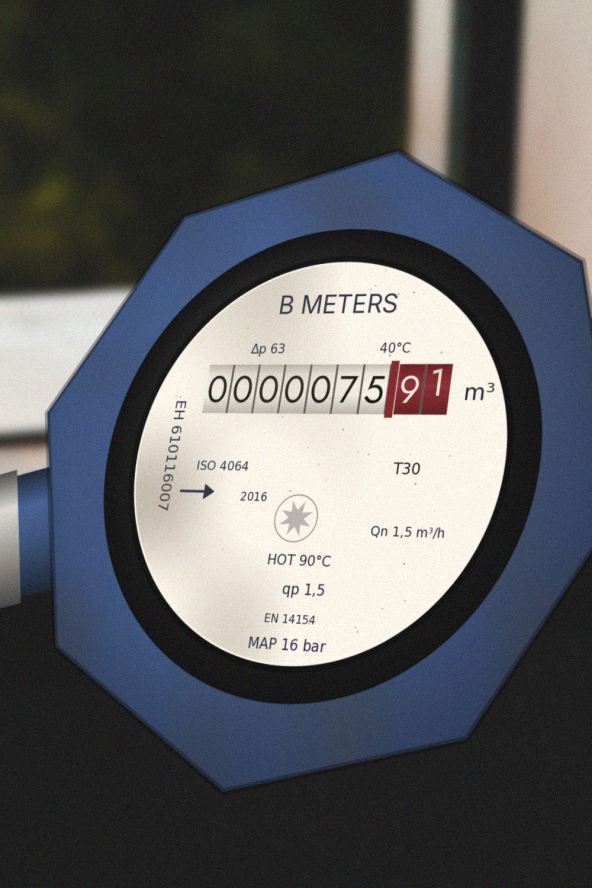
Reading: **75.91** m³
